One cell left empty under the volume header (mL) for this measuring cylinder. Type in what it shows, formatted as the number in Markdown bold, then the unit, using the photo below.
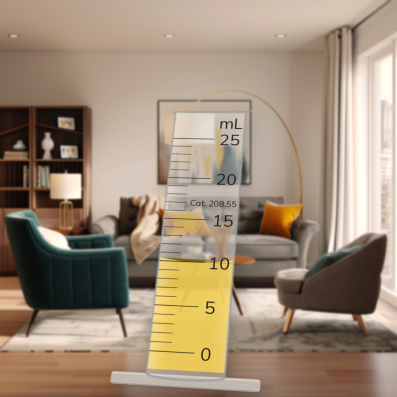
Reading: **10** mL
